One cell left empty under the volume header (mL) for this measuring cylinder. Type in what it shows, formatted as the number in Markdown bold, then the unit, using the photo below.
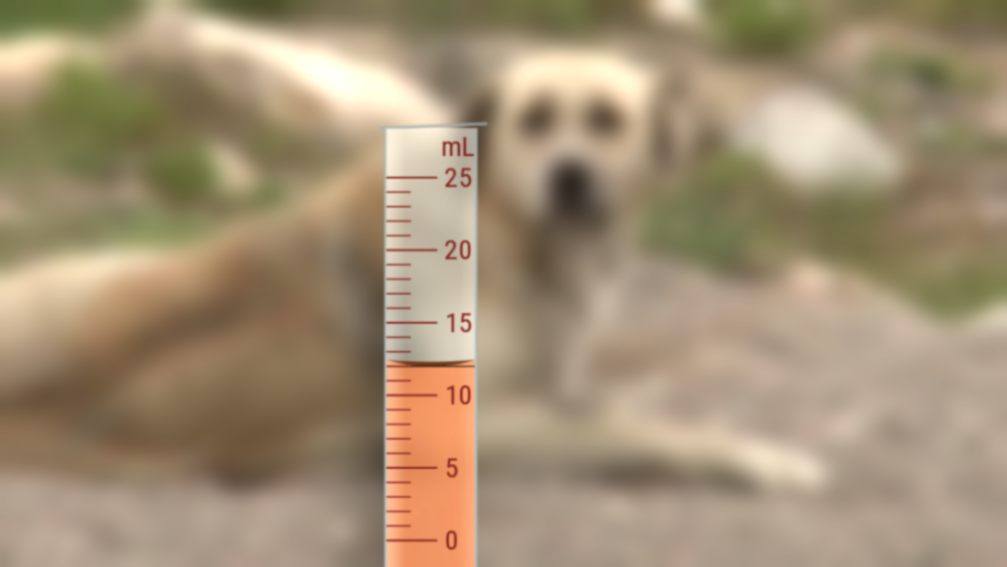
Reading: **12** mL
